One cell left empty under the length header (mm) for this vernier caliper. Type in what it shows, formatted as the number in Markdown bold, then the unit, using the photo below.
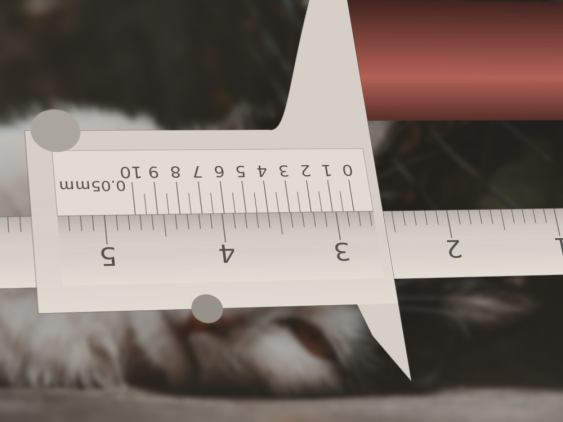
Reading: **28.4** mm
